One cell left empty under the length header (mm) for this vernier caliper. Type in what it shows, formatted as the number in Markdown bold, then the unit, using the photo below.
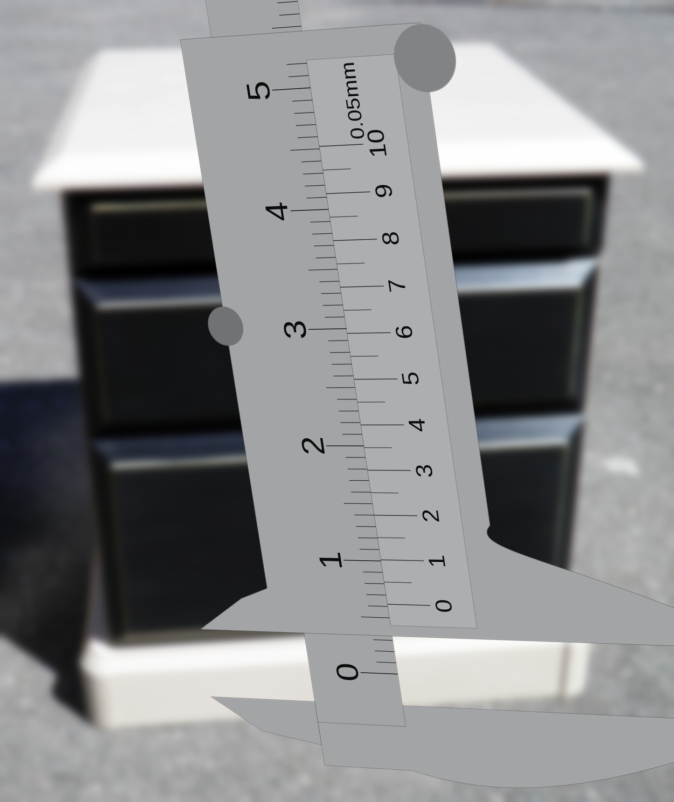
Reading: **6.2** mm
